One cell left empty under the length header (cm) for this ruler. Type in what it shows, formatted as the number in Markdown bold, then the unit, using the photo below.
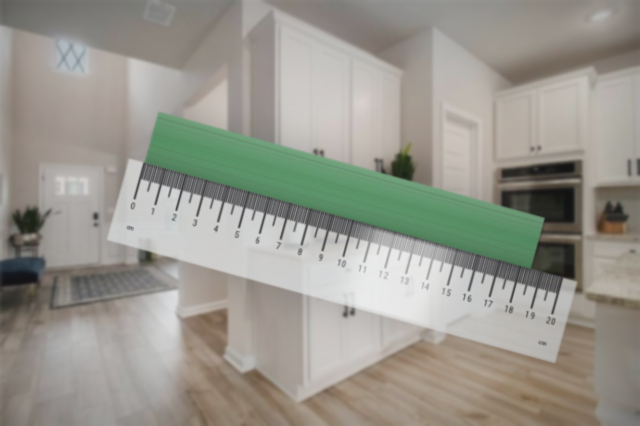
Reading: **18.5** cm
